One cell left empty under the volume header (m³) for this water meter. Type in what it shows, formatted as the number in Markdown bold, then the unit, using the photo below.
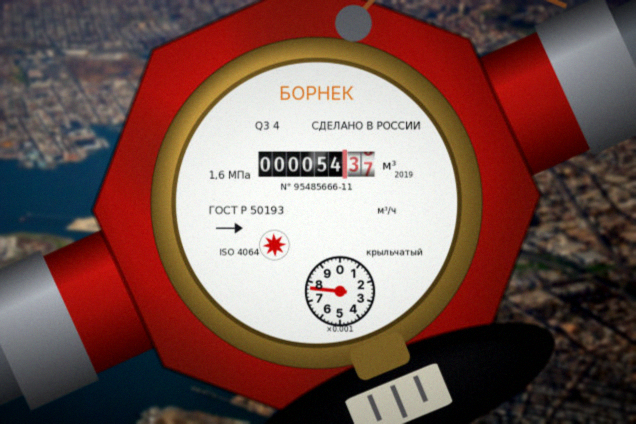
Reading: **54.367** m³
